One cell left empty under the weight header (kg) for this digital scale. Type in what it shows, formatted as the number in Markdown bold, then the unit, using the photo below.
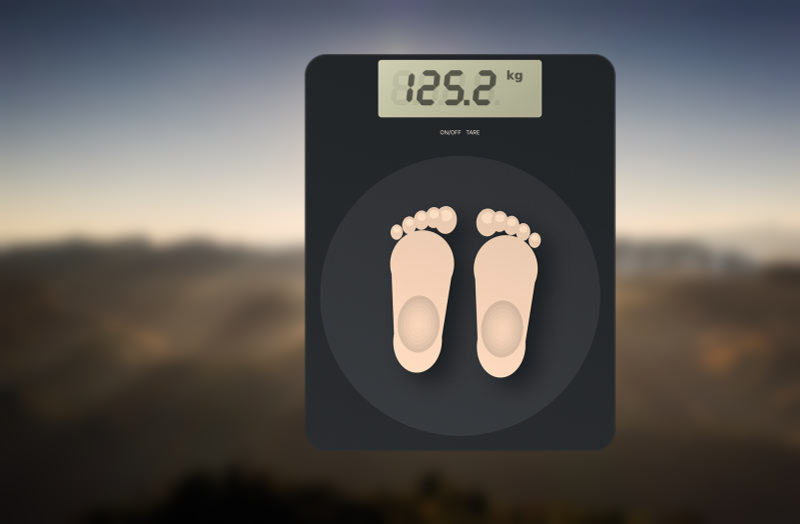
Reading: **125.2** kg
